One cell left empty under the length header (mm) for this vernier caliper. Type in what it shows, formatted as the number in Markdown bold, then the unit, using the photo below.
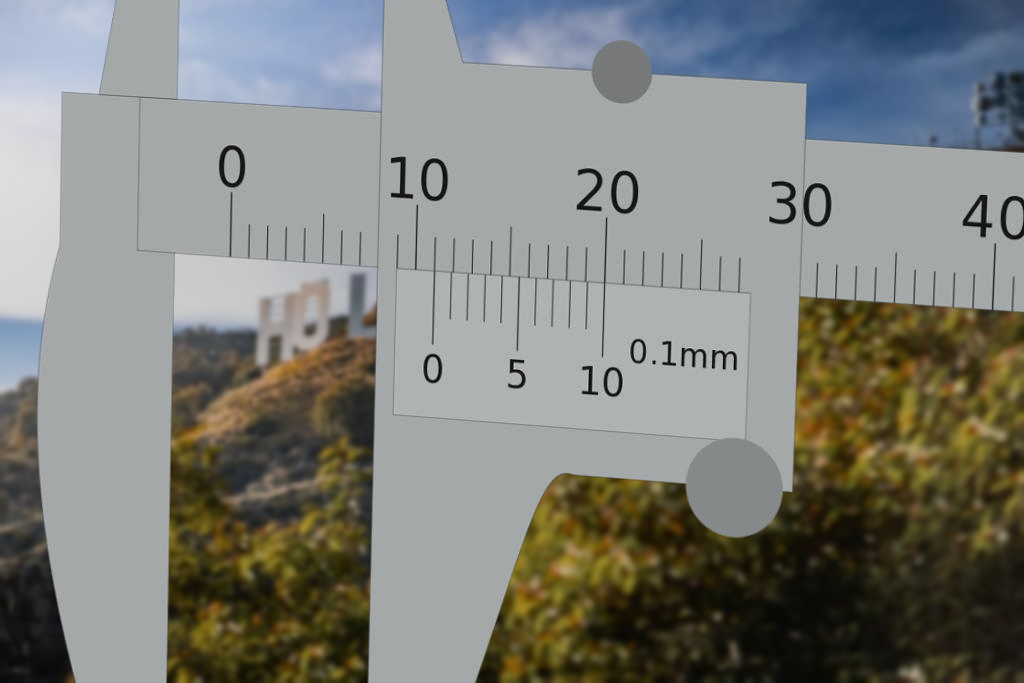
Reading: **11.0** mm
